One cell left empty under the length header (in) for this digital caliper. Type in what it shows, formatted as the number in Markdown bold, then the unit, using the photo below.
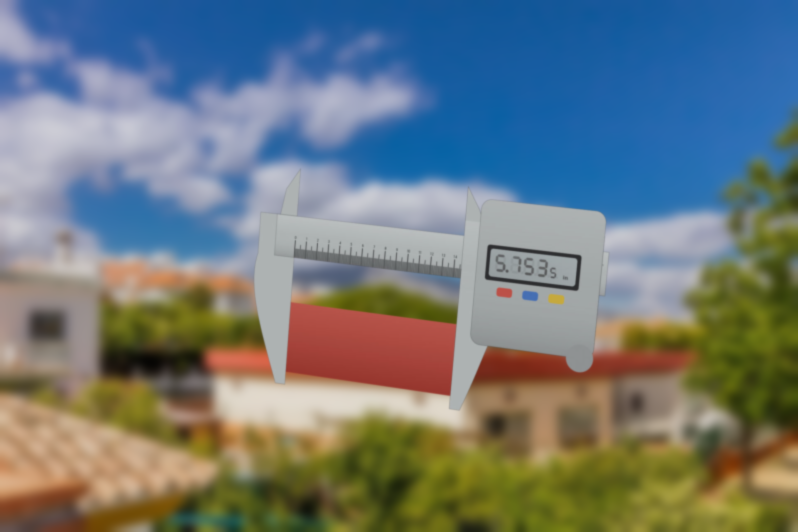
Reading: **5.7535** in
